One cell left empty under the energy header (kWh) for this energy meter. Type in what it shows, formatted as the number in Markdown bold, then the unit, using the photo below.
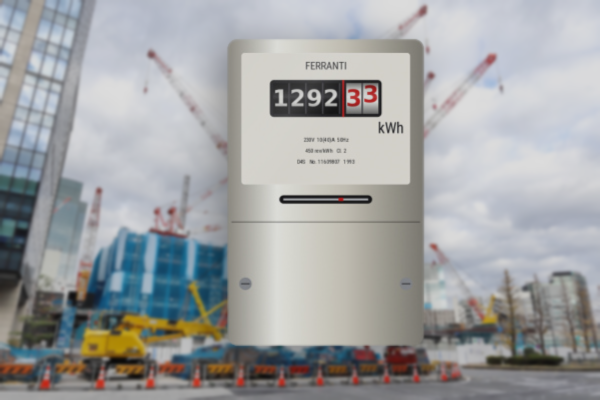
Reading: **1292.33** kWh
